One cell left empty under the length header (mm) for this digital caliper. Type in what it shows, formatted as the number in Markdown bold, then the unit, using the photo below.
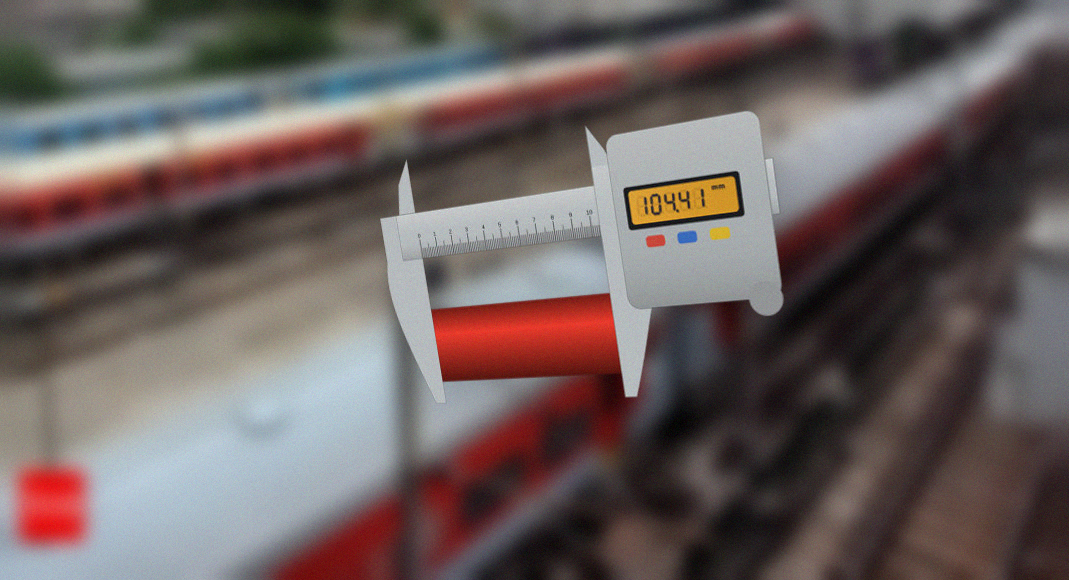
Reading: **104.41** mm
